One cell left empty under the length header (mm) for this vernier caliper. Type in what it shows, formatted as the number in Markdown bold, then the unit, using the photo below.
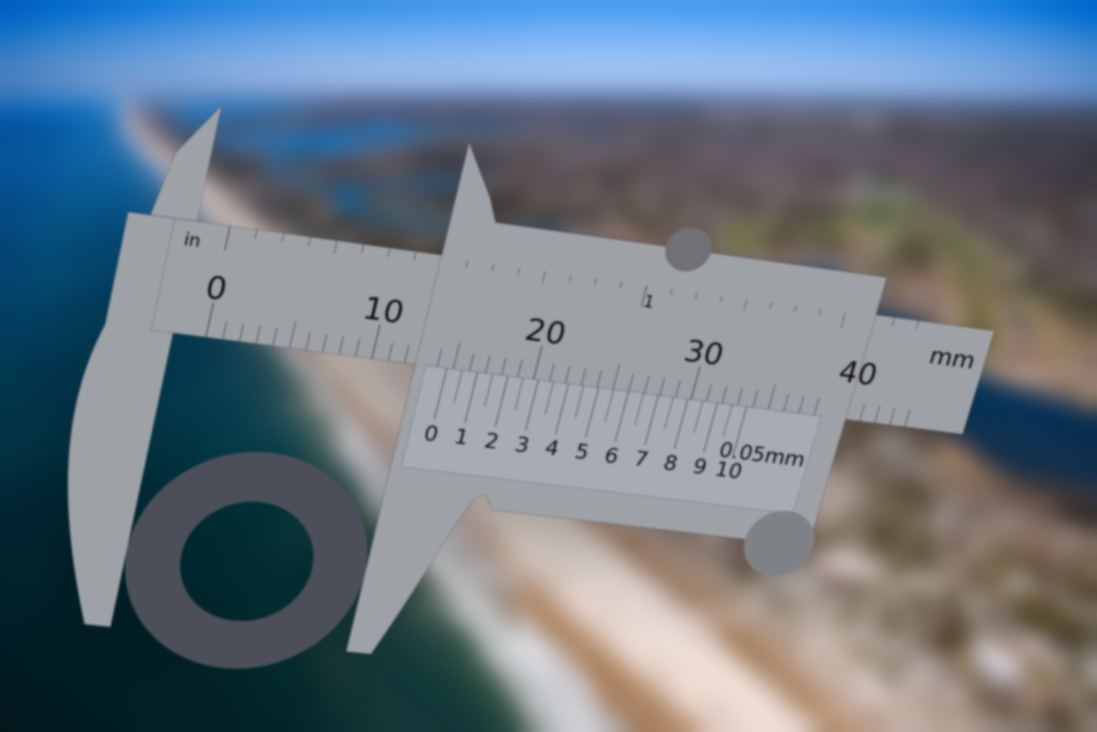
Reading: **14.6** mm
